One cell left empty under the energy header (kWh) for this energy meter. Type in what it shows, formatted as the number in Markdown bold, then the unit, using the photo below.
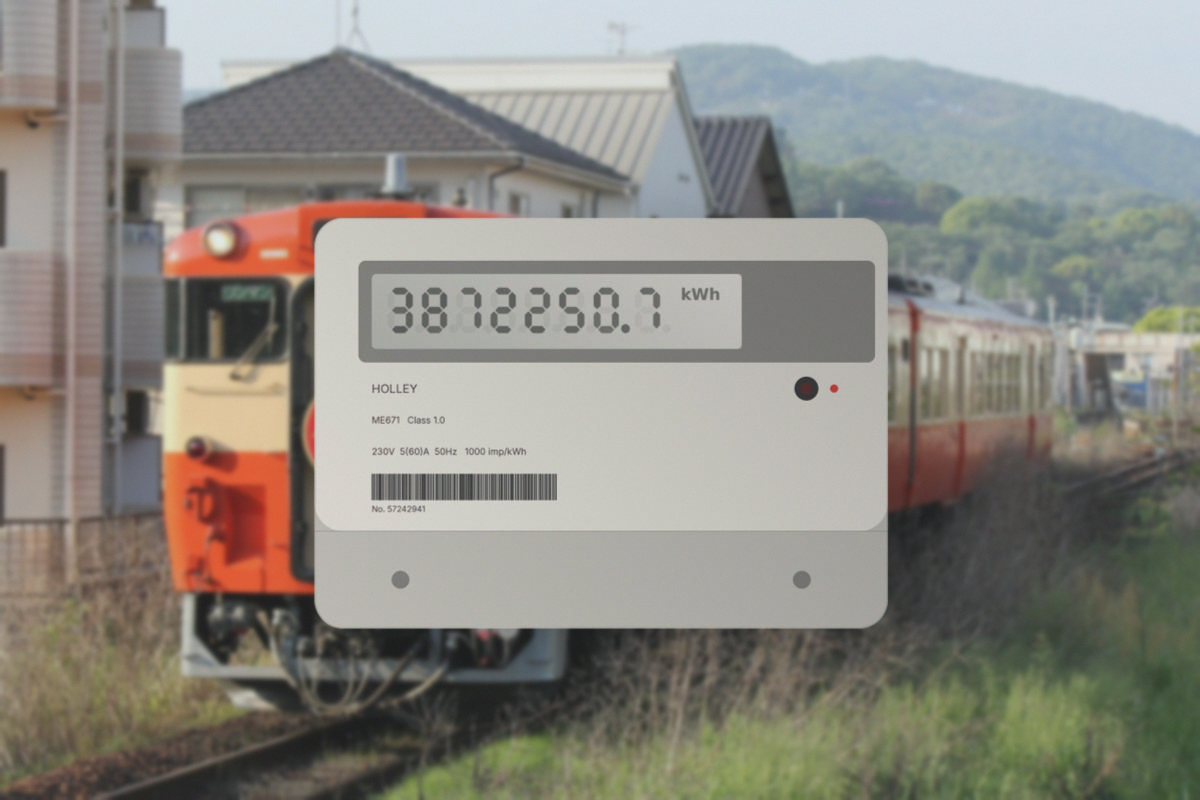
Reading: **3872250.7** kWh
